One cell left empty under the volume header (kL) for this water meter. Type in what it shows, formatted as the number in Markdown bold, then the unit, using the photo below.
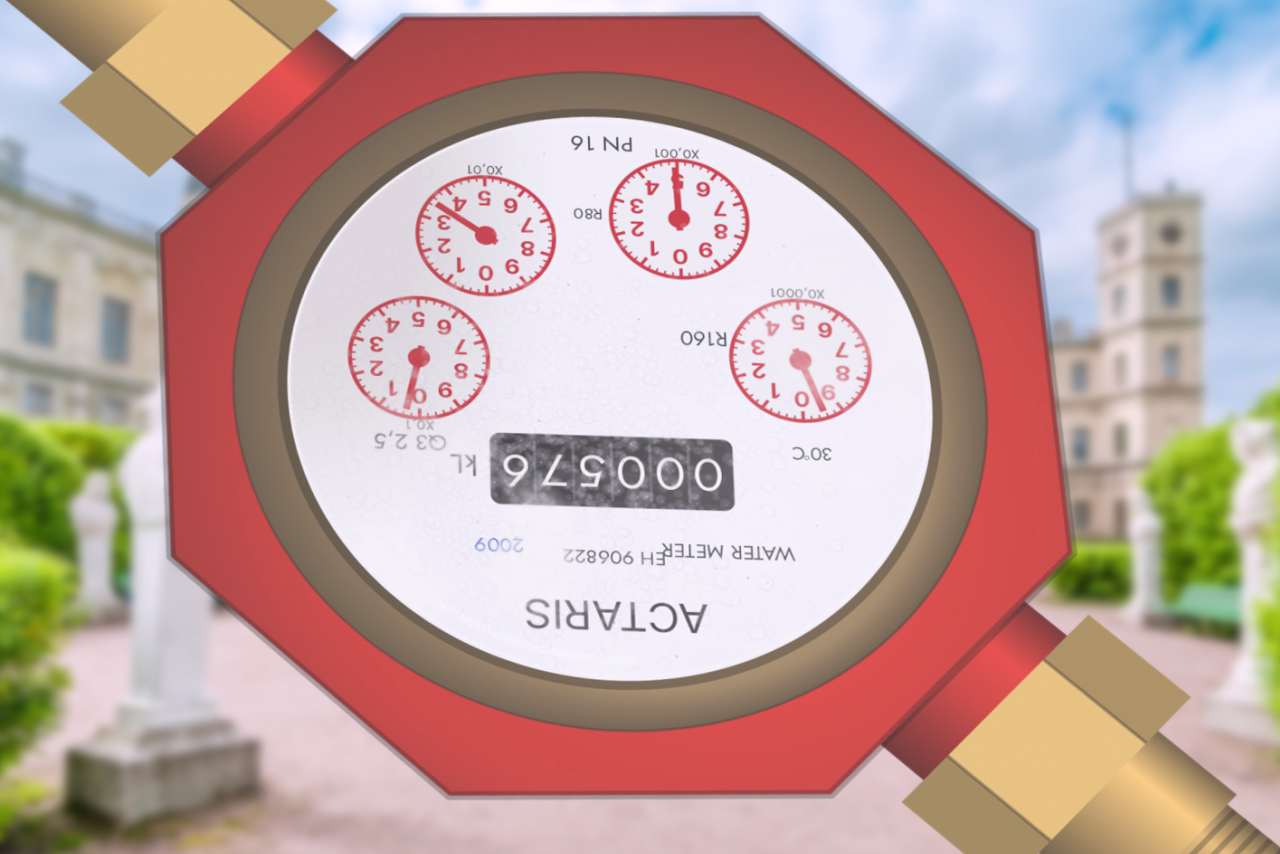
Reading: **576.0349** kL
